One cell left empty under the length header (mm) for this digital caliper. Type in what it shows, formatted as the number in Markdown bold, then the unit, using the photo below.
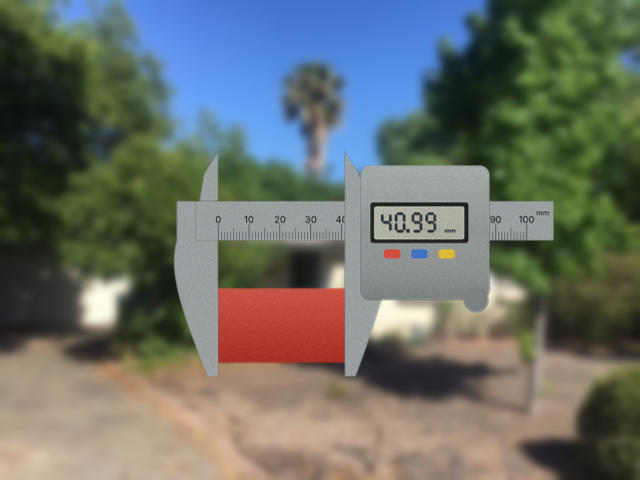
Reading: **40.99** mm
